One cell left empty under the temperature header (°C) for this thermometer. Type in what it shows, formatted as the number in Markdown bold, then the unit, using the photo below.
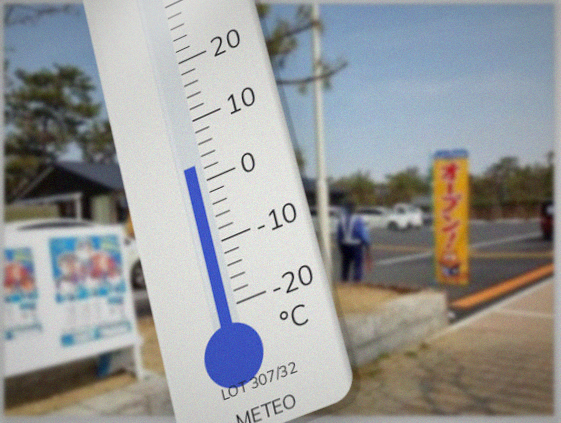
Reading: **3** °C
